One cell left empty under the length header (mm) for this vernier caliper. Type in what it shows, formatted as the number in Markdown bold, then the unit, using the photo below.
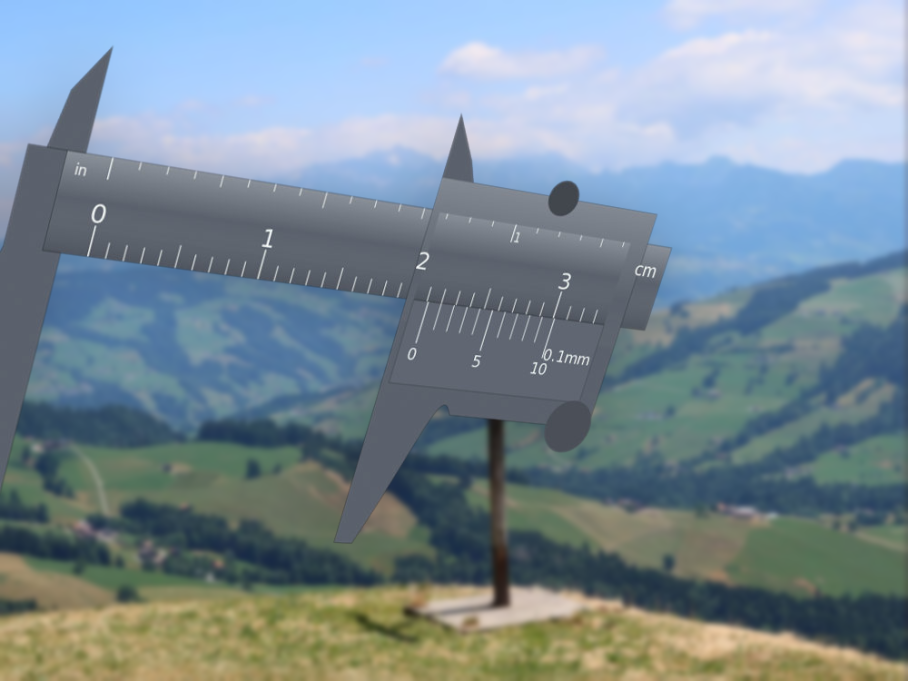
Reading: **21.1** mm
